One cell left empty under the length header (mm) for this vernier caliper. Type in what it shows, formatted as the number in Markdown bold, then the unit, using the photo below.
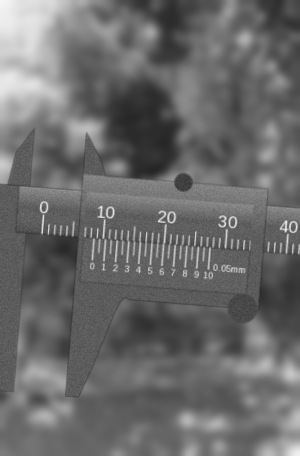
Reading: **8.5** mm
